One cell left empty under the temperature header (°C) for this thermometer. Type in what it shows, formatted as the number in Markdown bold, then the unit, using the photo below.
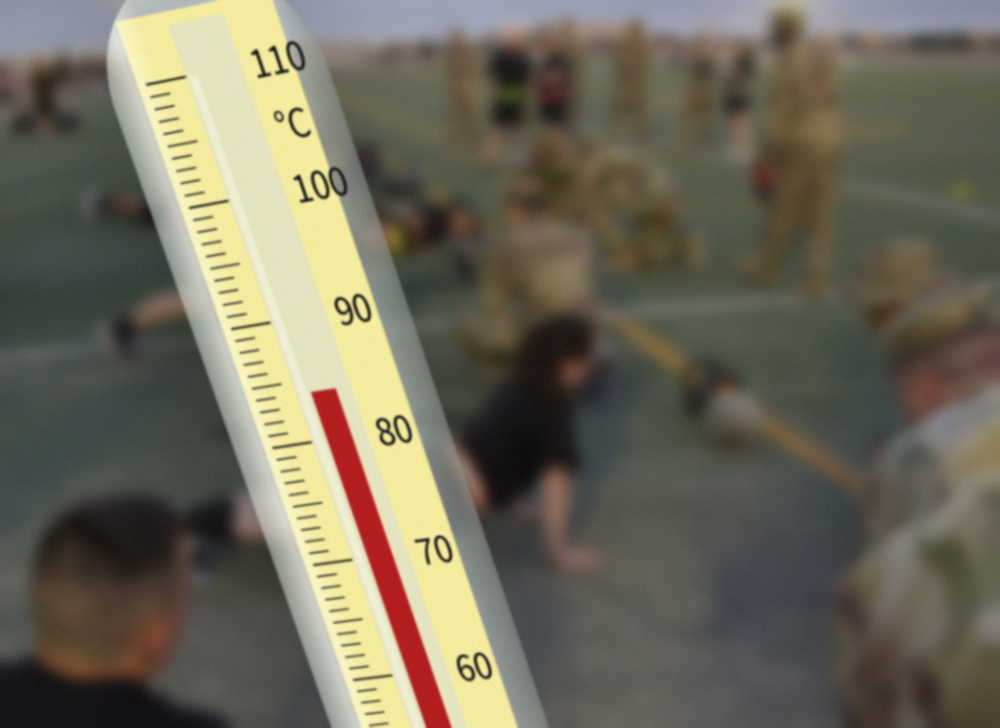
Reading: **84** °C
